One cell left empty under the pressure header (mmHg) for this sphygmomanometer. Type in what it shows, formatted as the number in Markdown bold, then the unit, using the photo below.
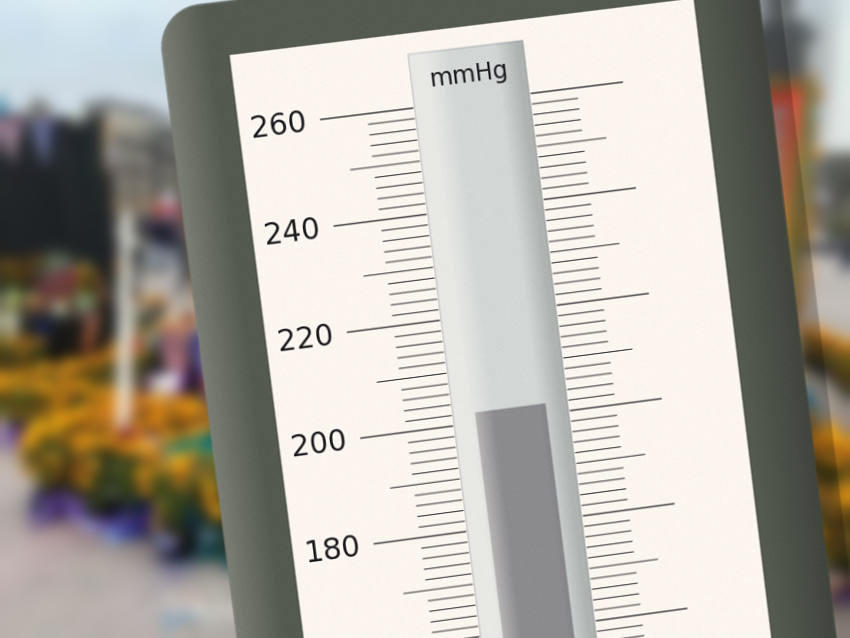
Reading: **202** mmHg
